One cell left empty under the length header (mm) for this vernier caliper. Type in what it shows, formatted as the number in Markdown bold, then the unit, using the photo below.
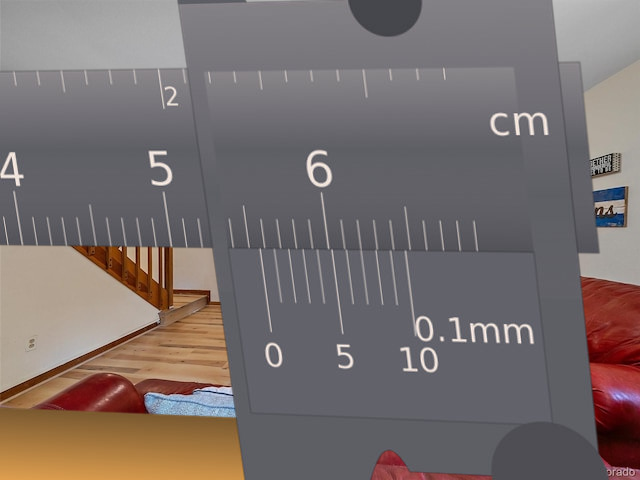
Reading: **55.7** mm
